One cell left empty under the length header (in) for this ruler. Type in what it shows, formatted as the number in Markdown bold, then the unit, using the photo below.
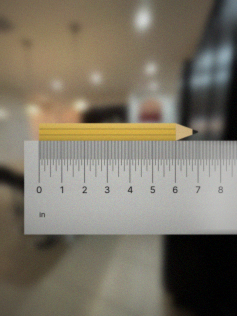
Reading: **7** in
